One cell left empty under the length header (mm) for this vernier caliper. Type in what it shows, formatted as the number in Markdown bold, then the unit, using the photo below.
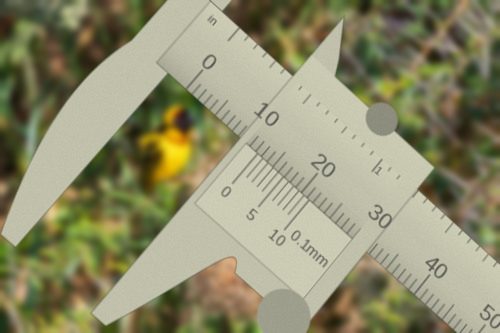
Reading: **12.4** mm
